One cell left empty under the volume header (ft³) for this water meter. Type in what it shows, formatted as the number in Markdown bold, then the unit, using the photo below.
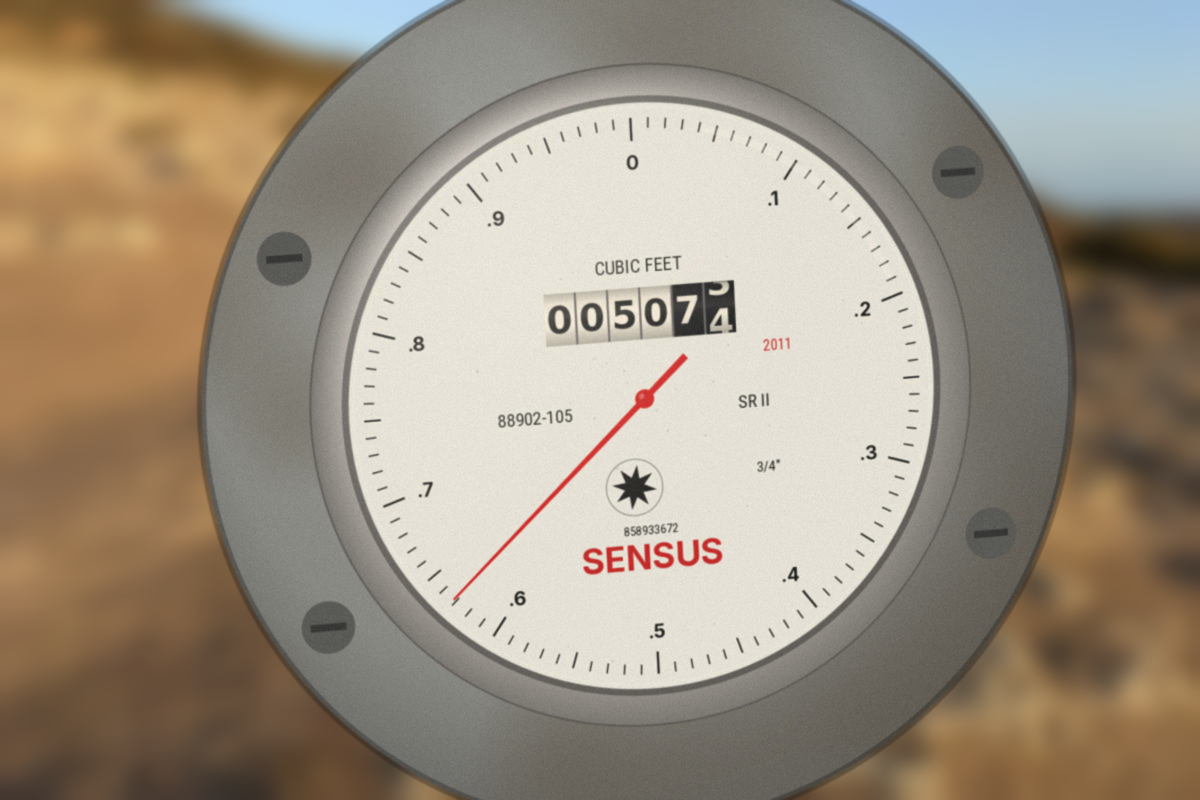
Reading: **5073.63** ft³
